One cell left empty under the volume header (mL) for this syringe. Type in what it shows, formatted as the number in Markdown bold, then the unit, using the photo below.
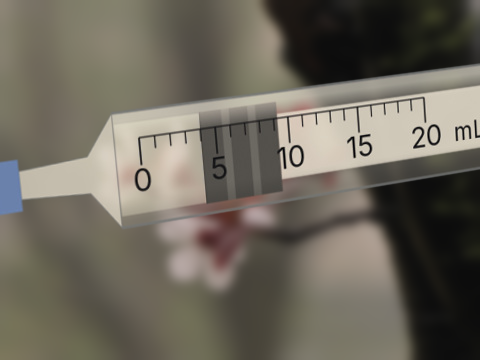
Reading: **4** mL
